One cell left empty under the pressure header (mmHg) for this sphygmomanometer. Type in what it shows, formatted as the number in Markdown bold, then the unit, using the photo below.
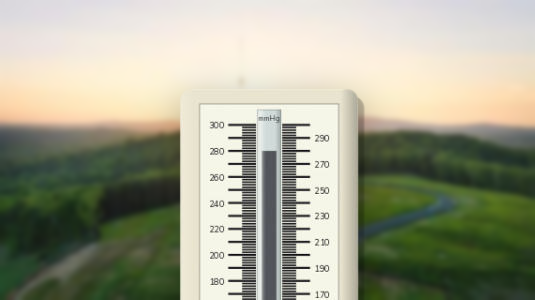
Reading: **280** mmHg
